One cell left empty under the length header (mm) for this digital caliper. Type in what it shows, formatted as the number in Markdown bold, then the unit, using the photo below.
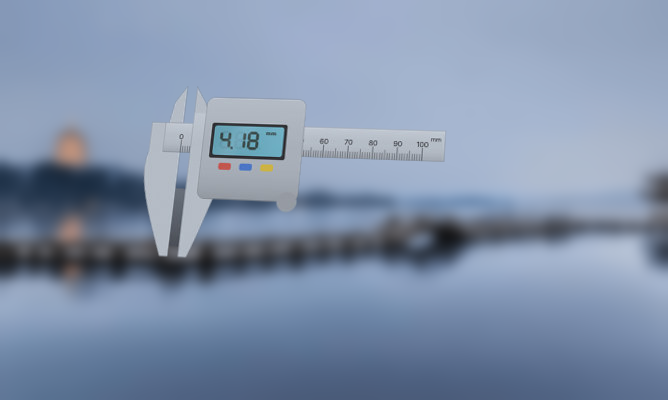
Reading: **4.18** mm
